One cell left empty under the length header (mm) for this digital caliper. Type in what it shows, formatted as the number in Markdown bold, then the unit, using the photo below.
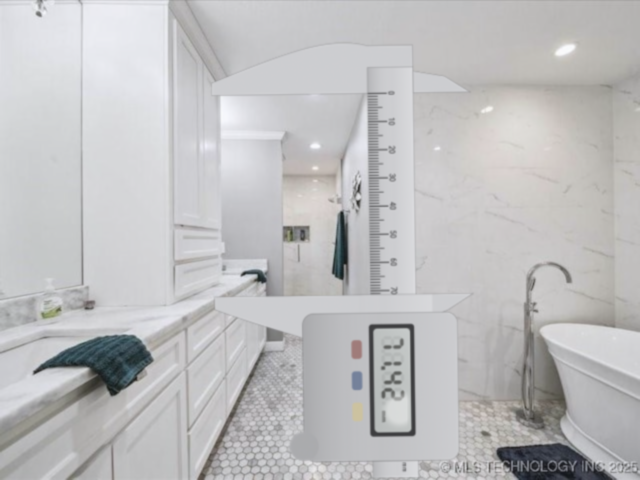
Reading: **71.42** mm
